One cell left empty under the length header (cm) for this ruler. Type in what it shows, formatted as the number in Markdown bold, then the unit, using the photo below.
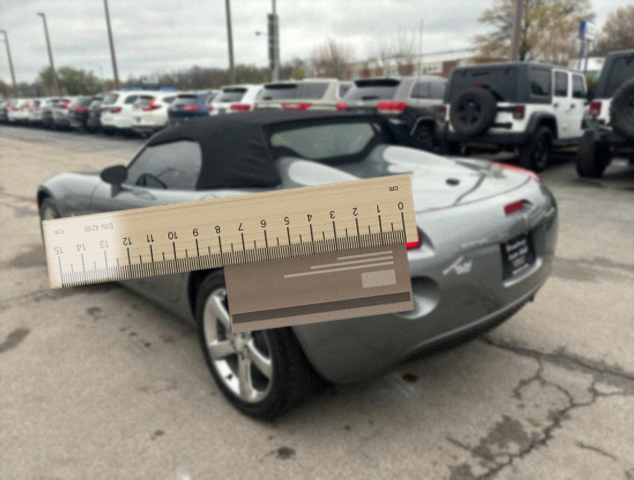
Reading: **8** cm
